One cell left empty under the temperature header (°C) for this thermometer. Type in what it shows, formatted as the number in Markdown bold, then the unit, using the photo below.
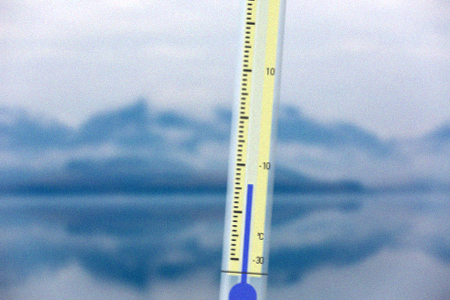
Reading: **-14** °C
